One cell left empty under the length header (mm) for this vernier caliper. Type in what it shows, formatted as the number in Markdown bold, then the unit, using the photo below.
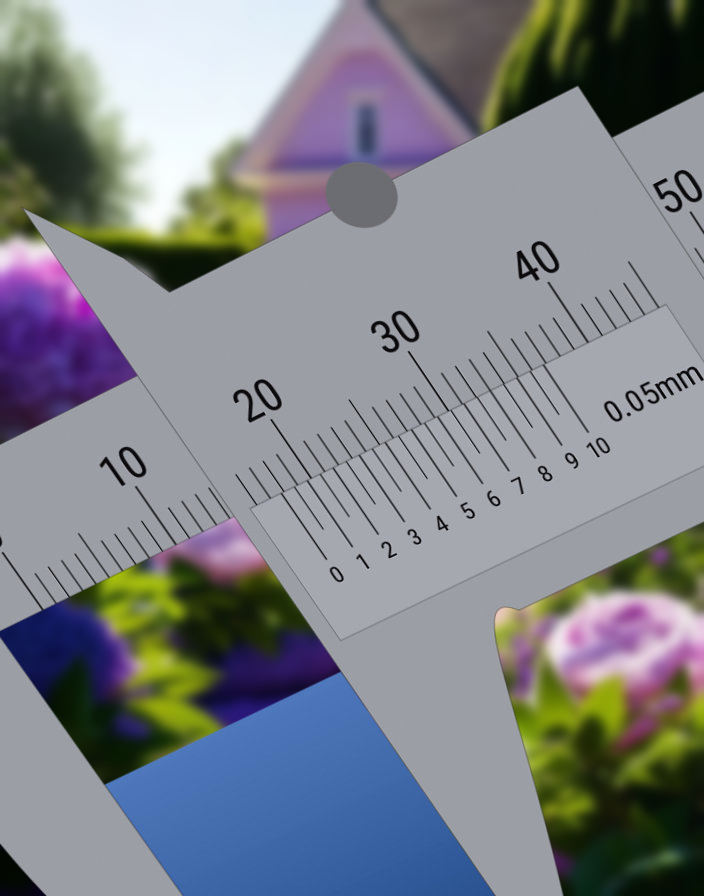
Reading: **17.8** mm
